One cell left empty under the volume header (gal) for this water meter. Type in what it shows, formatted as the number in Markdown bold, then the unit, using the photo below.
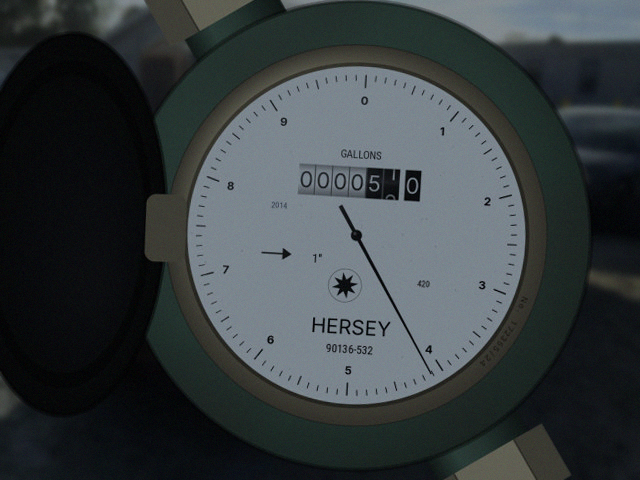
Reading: **514.1** gal
